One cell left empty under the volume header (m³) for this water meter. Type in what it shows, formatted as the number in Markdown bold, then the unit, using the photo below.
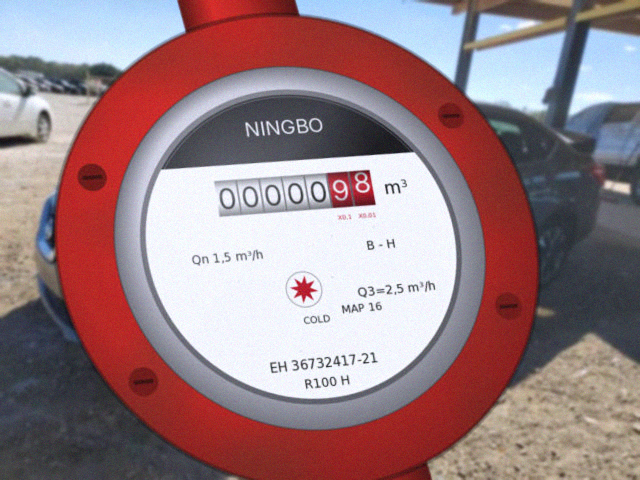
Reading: **0.98** m³
